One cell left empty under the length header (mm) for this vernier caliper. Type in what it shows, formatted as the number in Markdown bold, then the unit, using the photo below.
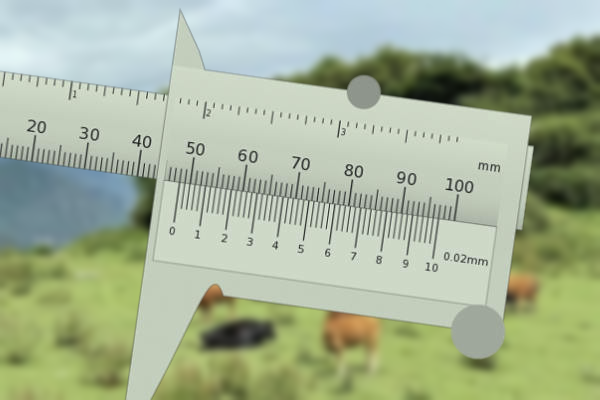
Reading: **48.0** mm
